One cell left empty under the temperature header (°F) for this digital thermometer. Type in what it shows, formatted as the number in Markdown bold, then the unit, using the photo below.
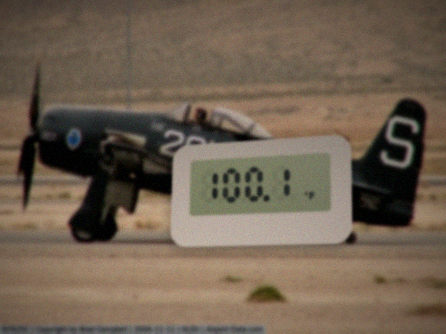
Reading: **100.1** °F
